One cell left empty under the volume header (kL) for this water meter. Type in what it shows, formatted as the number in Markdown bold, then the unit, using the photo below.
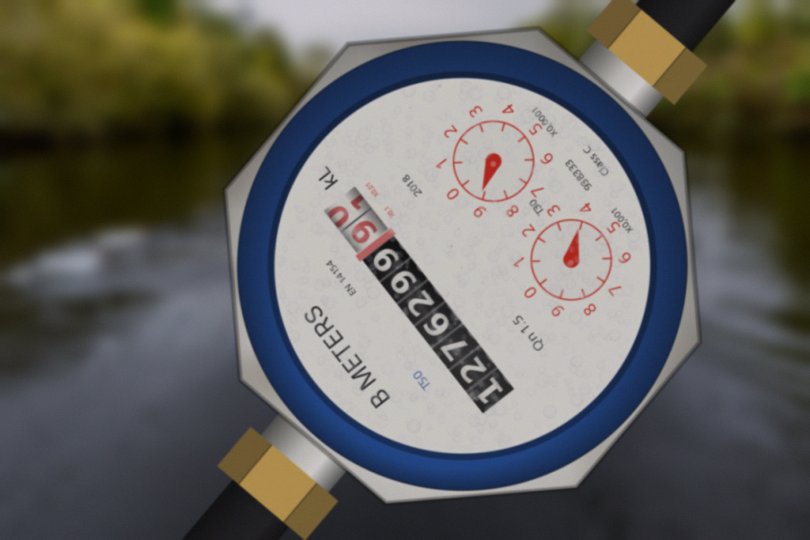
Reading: **1276299.9039** kL
